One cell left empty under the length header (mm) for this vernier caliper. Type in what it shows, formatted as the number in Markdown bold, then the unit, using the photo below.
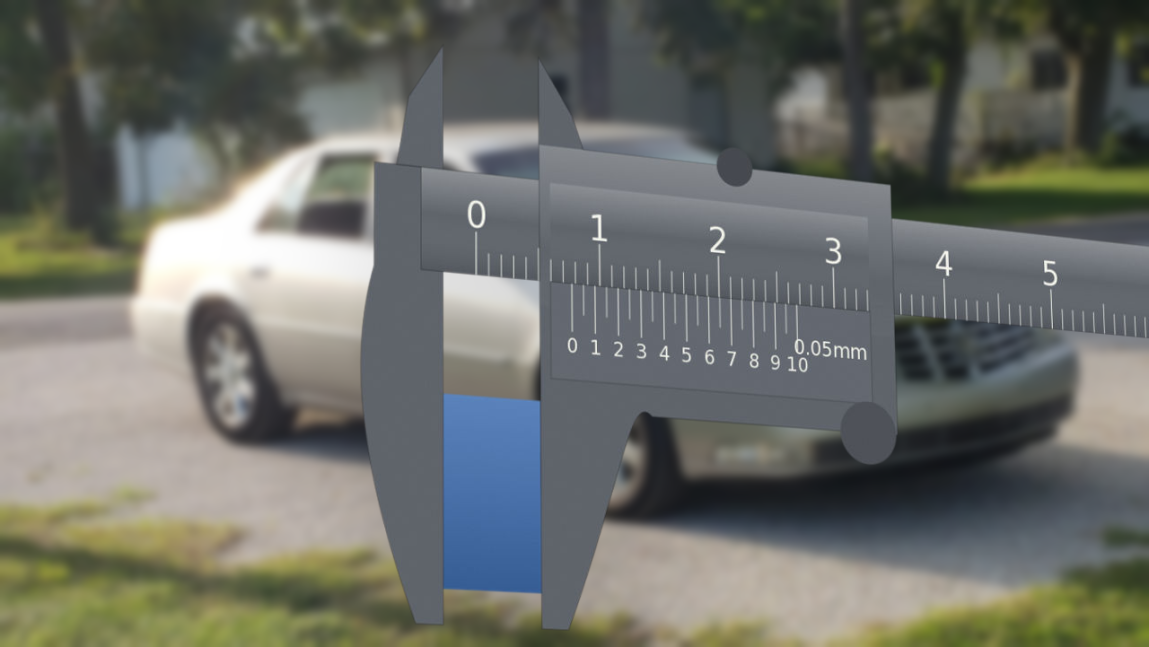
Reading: **7.7** mm
